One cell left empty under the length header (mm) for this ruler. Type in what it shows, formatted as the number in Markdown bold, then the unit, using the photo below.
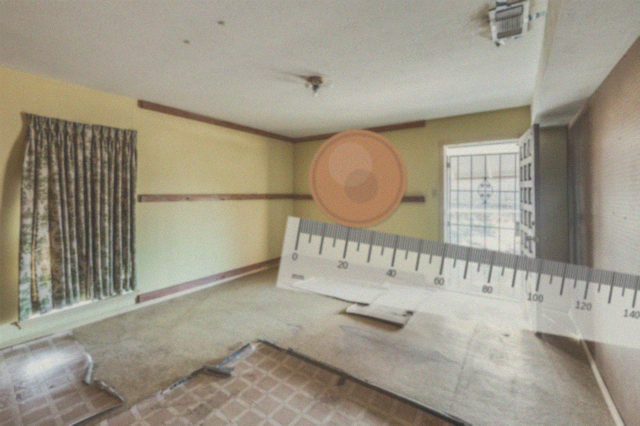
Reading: **40** mm
